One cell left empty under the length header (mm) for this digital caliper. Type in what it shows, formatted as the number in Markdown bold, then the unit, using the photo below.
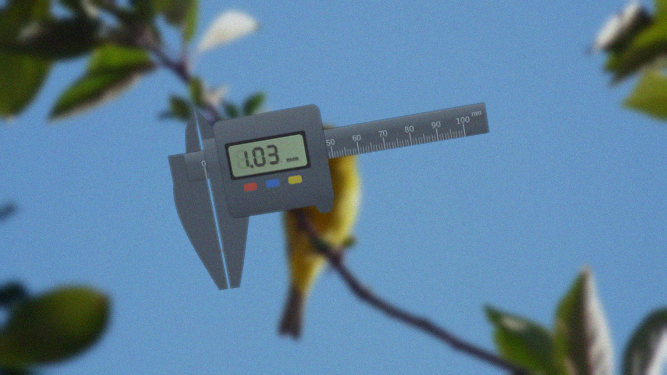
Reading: **1.03** mm
